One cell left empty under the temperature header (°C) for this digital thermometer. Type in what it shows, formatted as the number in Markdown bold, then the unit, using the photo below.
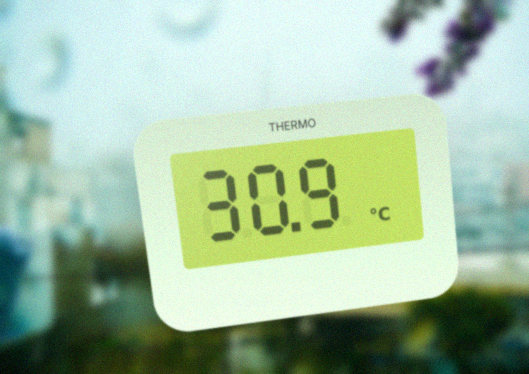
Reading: **30.9** °C
